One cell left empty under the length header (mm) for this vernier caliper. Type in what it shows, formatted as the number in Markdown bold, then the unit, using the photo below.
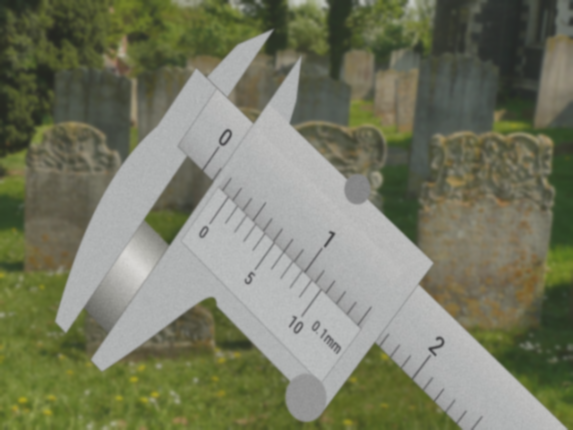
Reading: **2.6** mm
